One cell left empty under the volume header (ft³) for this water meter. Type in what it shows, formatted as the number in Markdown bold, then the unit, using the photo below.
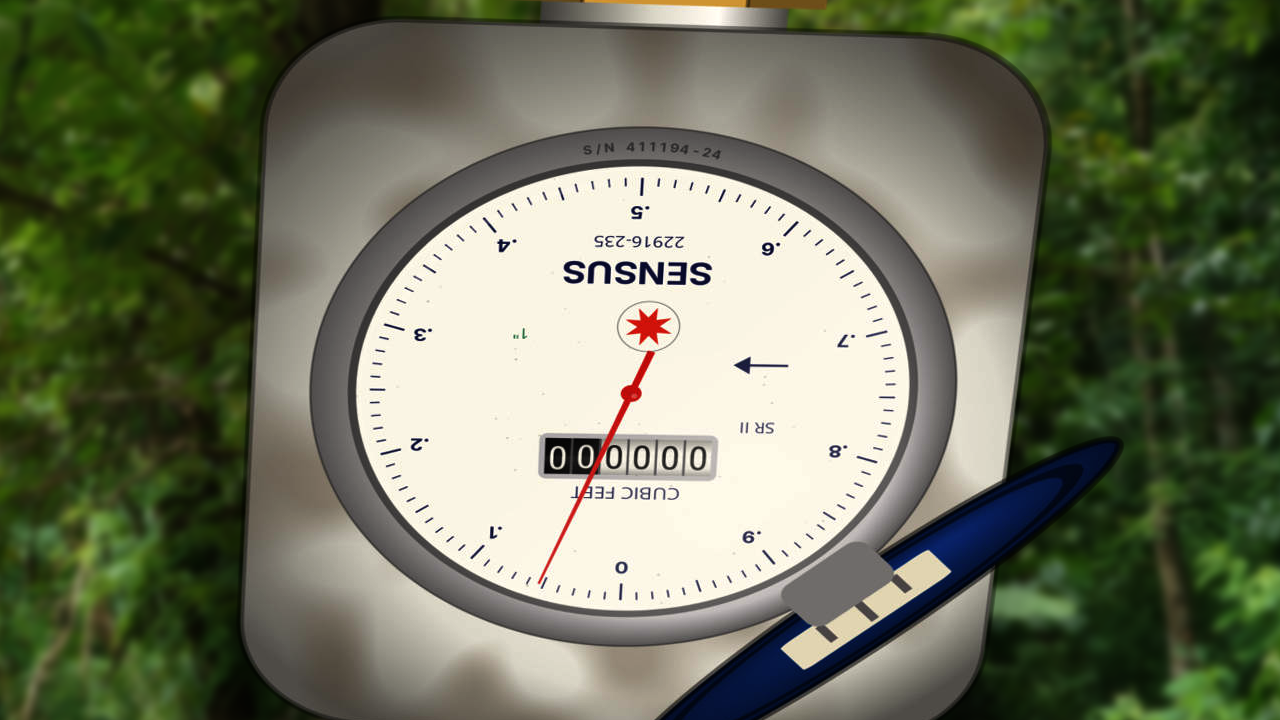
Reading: **0.05** ft³
